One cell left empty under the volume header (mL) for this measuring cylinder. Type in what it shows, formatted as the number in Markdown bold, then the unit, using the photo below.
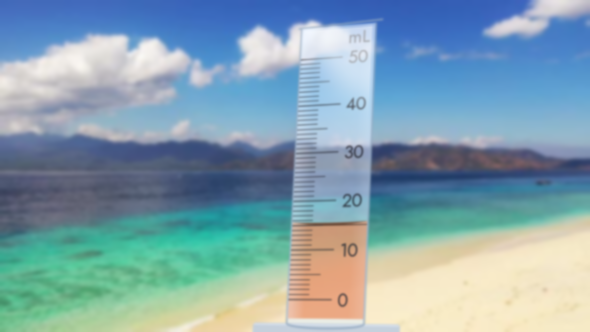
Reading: **15** mL
